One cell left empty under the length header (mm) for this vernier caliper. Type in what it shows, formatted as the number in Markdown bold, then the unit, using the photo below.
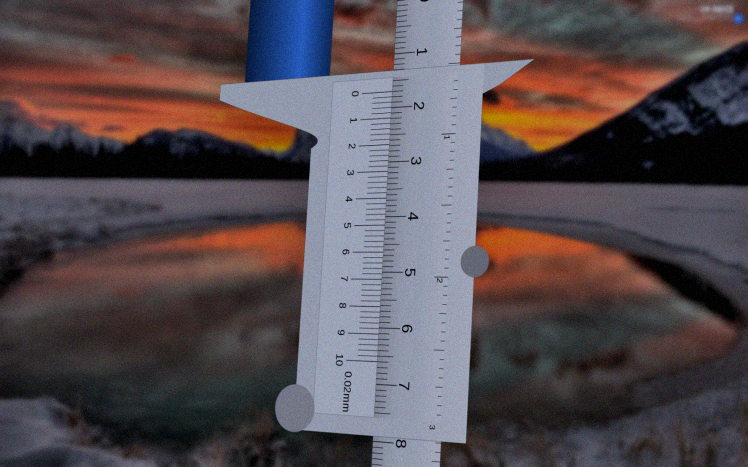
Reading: **17.0** mm
